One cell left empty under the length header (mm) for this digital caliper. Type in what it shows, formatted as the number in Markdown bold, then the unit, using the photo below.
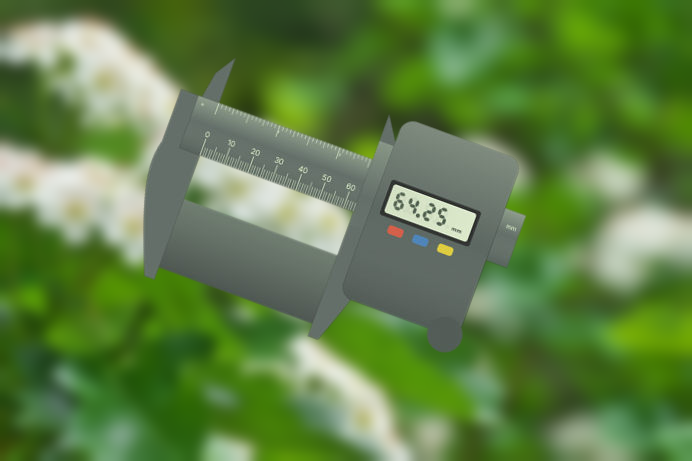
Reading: **64.25** mm
